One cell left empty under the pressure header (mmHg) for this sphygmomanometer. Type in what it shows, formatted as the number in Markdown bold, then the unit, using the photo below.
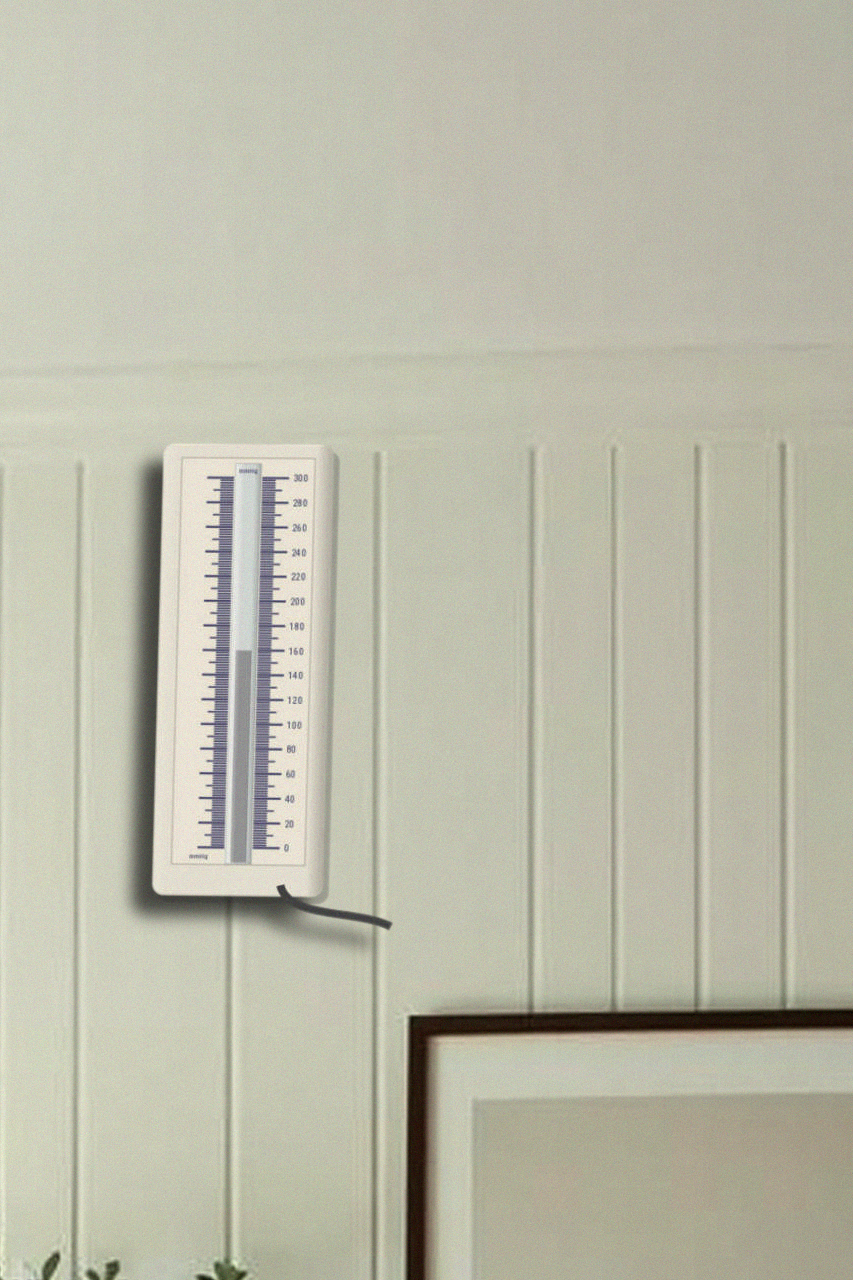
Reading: **160** mmHg
